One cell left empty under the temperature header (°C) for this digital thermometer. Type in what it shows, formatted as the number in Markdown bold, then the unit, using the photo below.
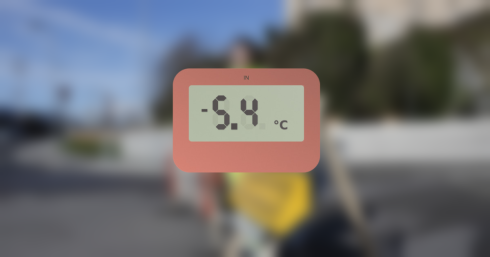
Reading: **-5.4** °C
